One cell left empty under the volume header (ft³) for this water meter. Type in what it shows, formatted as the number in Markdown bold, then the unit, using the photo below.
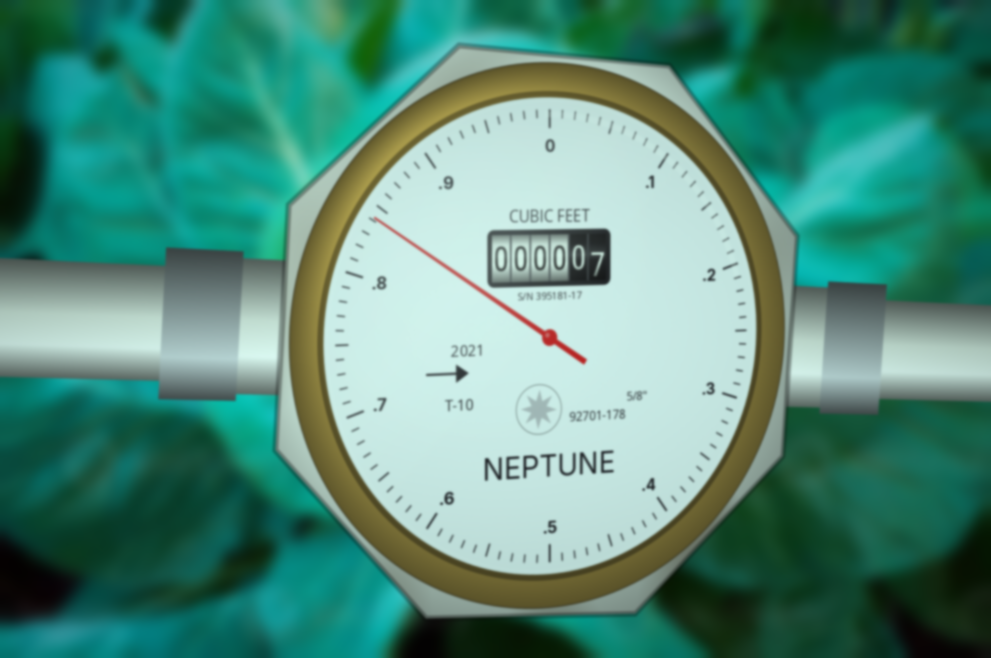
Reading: **6.84** ft³
